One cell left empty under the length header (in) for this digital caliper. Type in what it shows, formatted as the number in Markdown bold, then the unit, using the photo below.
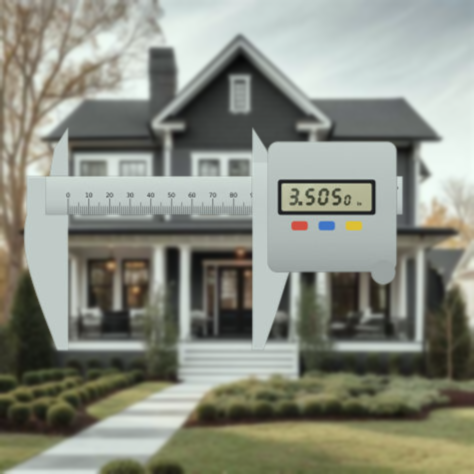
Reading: **3.5050** in
